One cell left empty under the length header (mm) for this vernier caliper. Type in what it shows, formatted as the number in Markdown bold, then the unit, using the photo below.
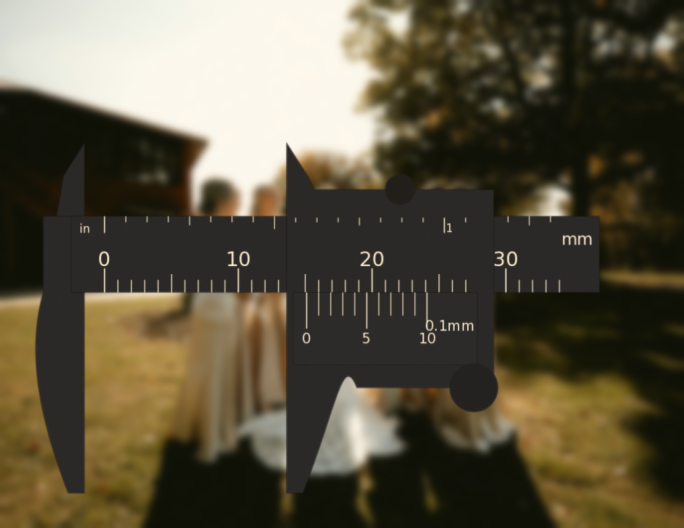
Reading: **15.1** mm
